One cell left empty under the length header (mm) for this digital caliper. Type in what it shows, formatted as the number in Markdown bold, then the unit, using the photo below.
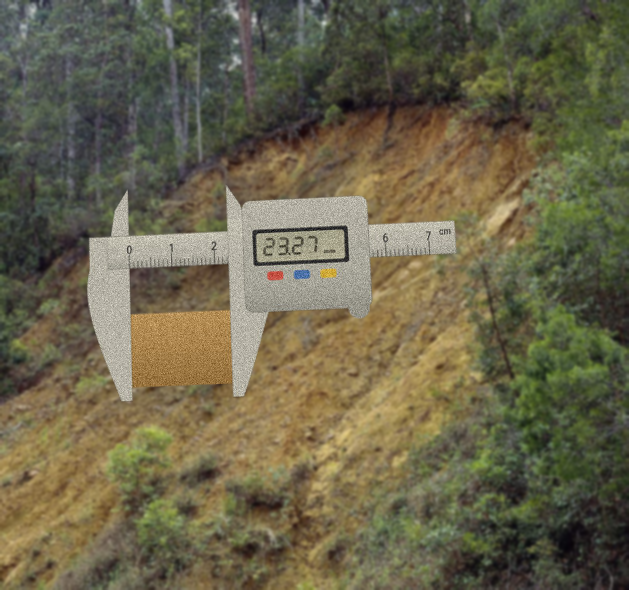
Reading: **23.27** mm
